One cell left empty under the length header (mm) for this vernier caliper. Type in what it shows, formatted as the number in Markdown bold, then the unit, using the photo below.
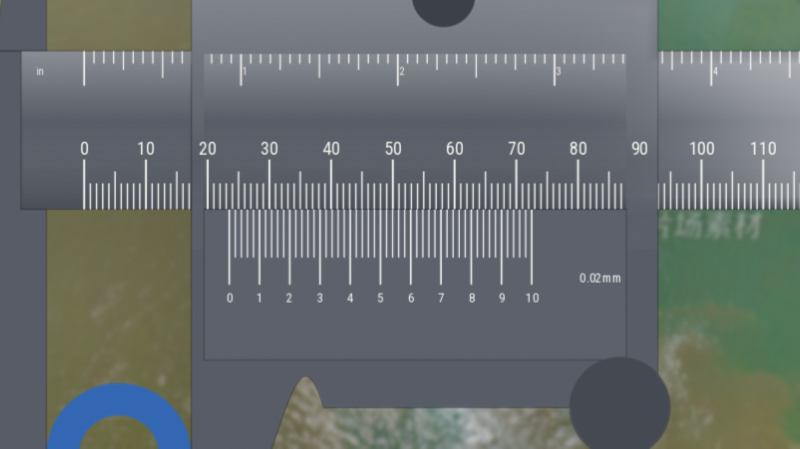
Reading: **23.5** mm
